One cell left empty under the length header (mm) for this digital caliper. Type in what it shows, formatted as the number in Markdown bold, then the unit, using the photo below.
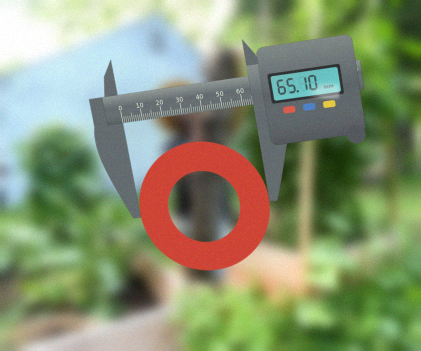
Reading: **65.10** mm
